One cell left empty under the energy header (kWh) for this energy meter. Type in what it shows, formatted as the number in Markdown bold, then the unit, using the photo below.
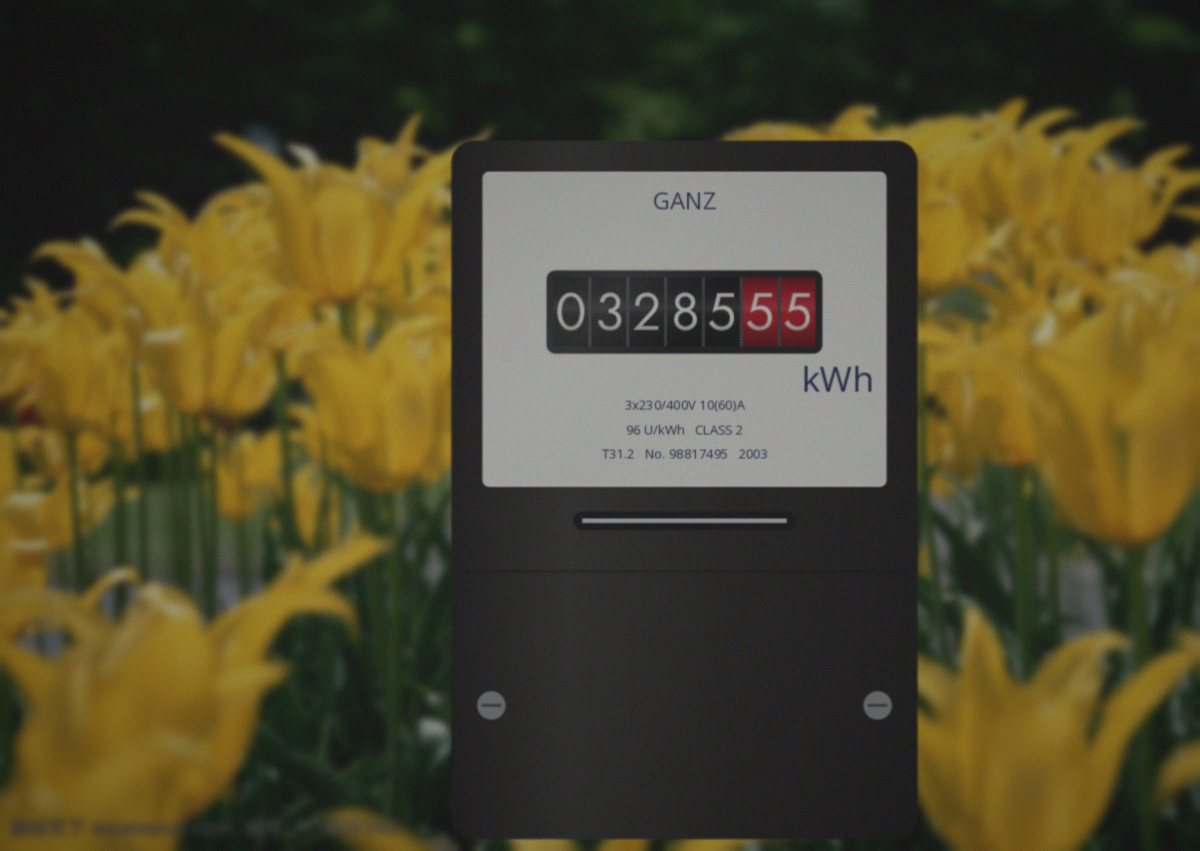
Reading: **3285.55** kWh
